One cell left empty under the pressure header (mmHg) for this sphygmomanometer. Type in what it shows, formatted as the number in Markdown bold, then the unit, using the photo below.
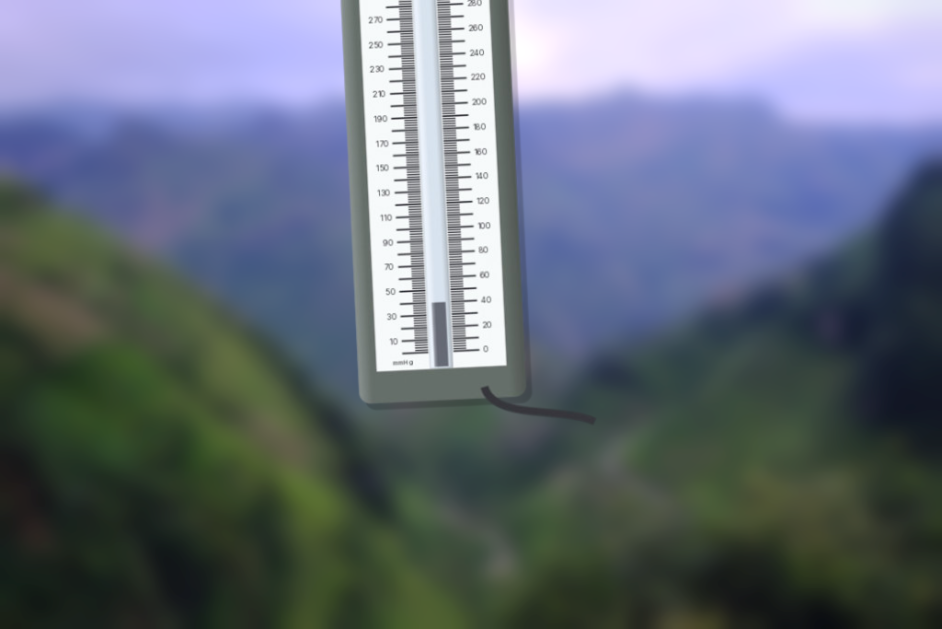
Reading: **40** mmHg
